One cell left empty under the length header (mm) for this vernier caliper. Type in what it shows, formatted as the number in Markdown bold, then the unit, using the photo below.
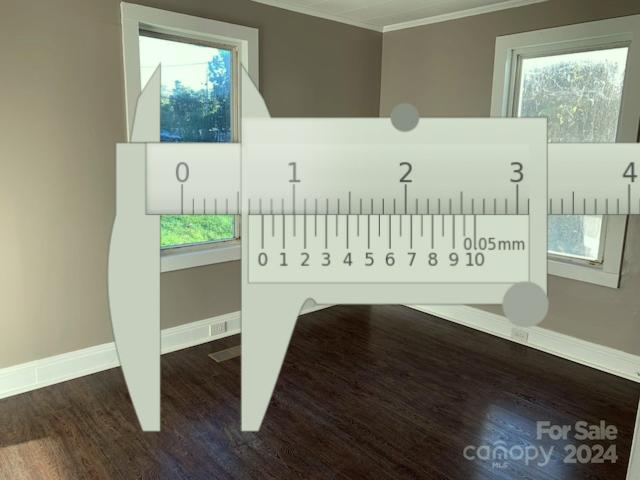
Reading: **7.2** mm
